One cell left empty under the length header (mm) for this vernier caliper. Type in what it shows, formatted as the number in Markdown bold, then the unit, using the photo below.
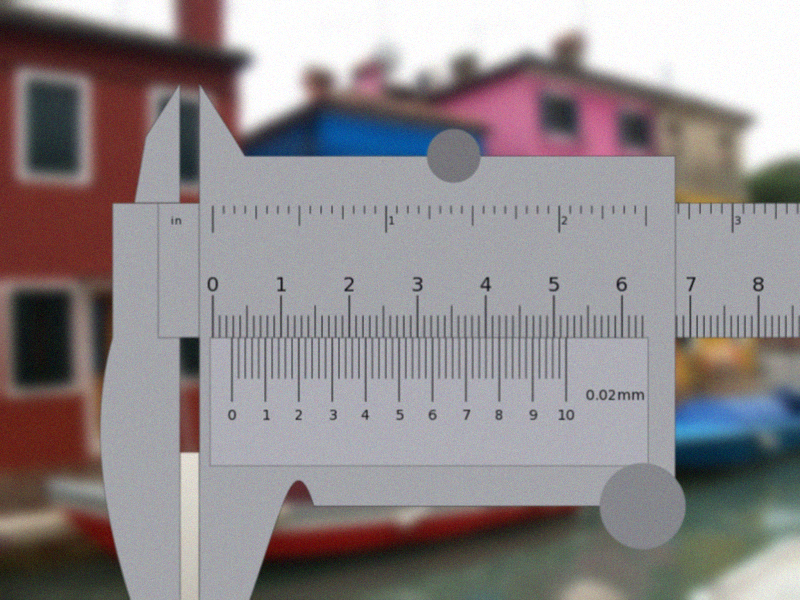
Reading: **2.8** mm
